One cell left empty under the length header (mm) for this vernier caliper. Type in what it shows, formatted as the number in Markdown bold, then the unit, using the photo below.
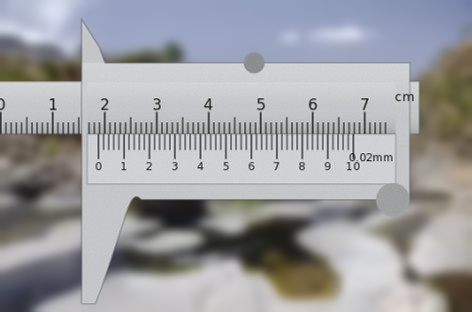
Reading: **18.8** mm
